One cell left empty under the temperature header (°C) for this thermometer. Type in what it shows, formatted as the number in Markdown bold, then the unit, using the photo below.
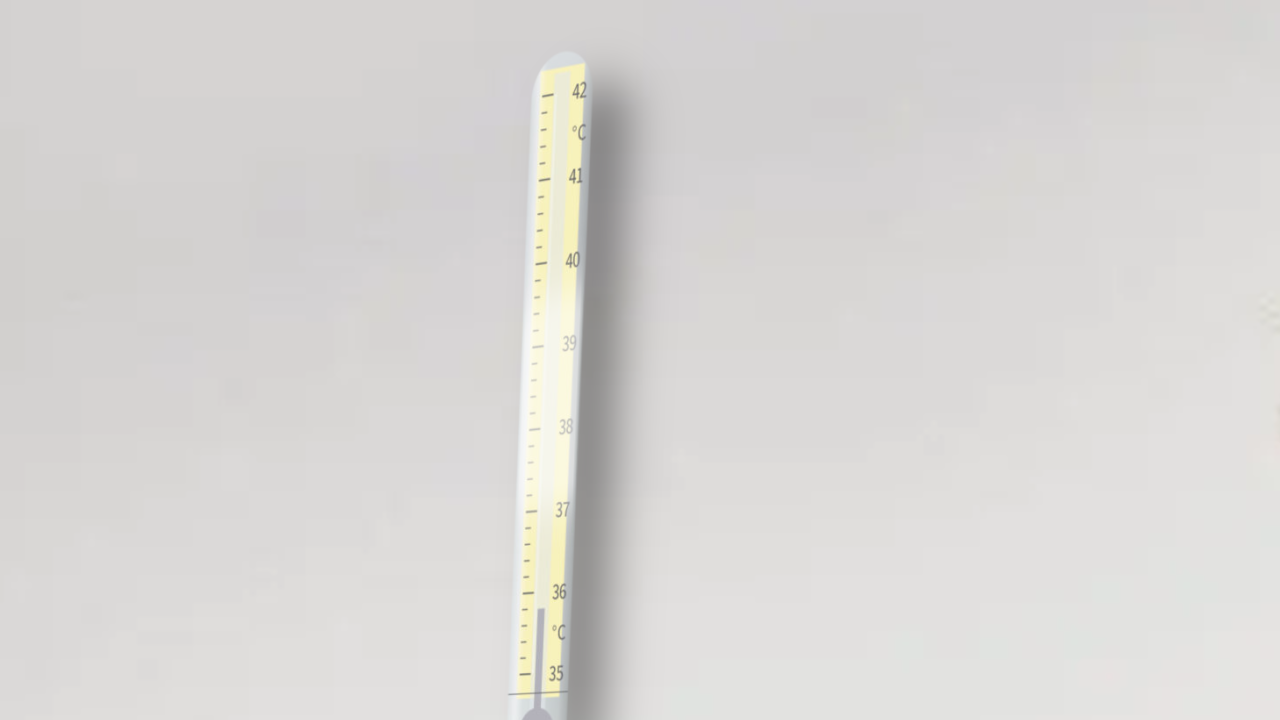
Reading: **35.8** °C
